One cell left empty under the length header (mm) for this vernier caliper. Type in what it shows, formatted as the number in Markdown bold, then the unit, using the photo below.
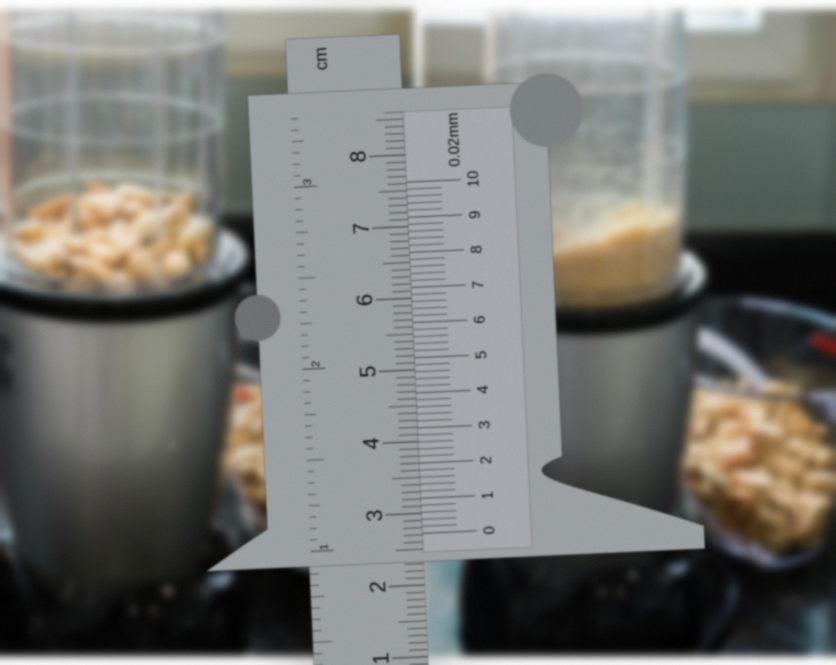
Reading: **27.2** mm
